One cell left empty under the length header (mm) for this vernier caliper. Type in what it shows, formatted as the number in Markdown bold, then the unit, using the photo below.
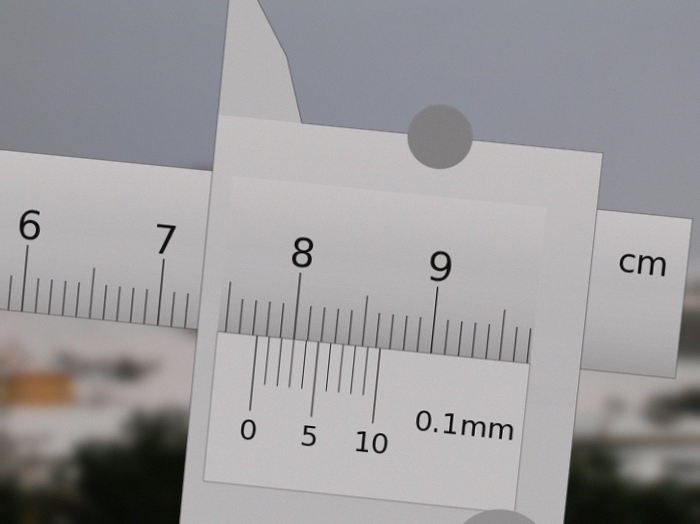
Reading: **77.3** mm
